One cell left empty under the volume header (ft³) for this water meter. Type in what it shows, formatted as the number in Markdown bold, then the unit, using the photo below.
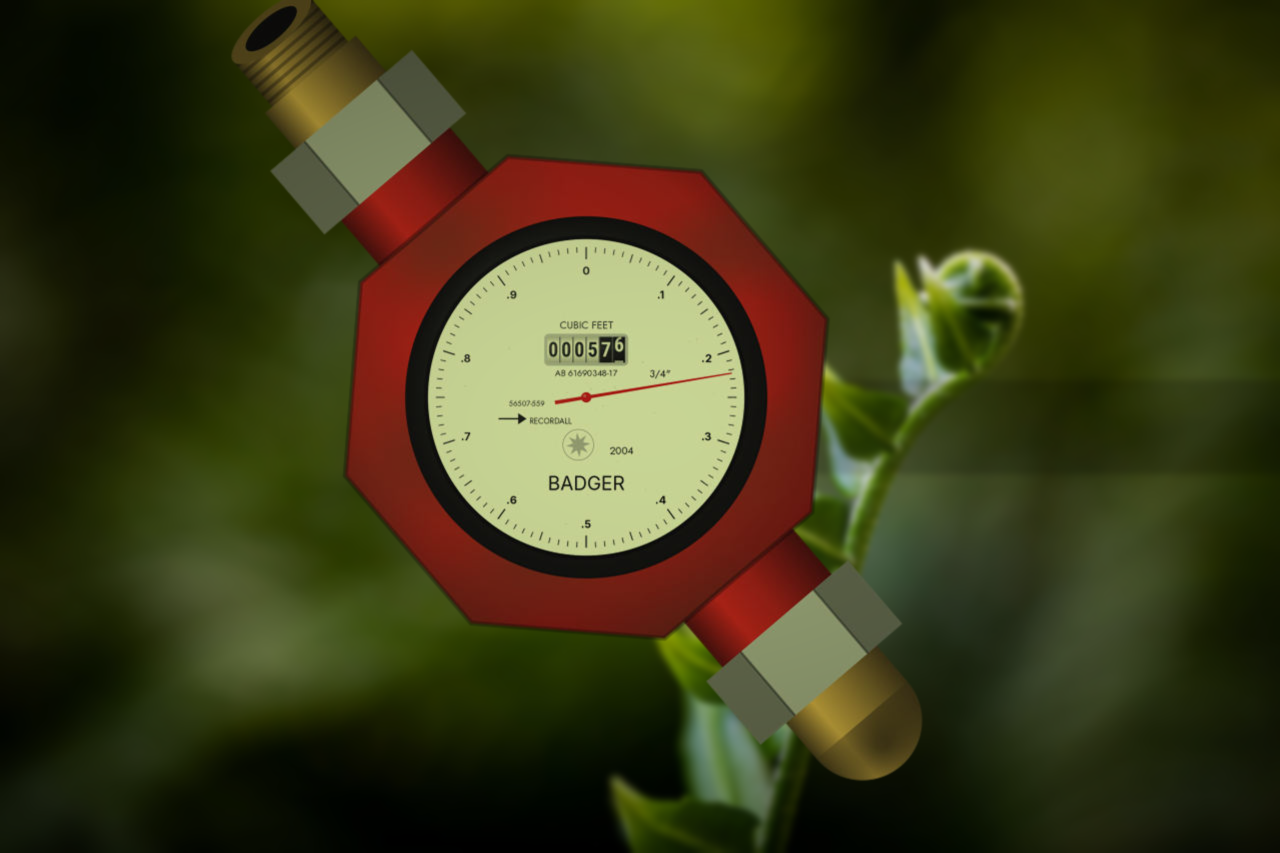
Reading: **576.22** ft³
